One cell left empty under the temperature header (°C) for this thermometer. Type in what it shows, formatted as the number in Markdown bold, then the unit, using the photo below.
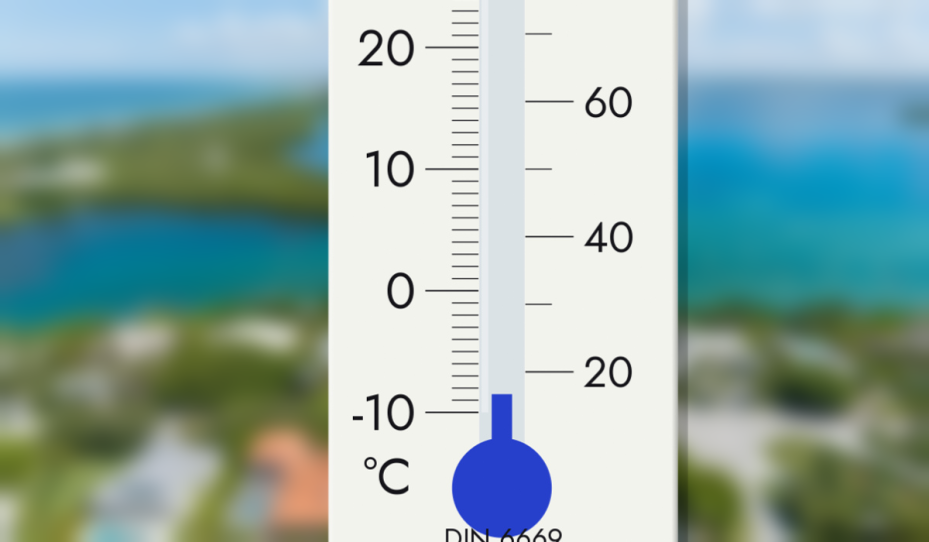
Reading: **-8.5** °C
